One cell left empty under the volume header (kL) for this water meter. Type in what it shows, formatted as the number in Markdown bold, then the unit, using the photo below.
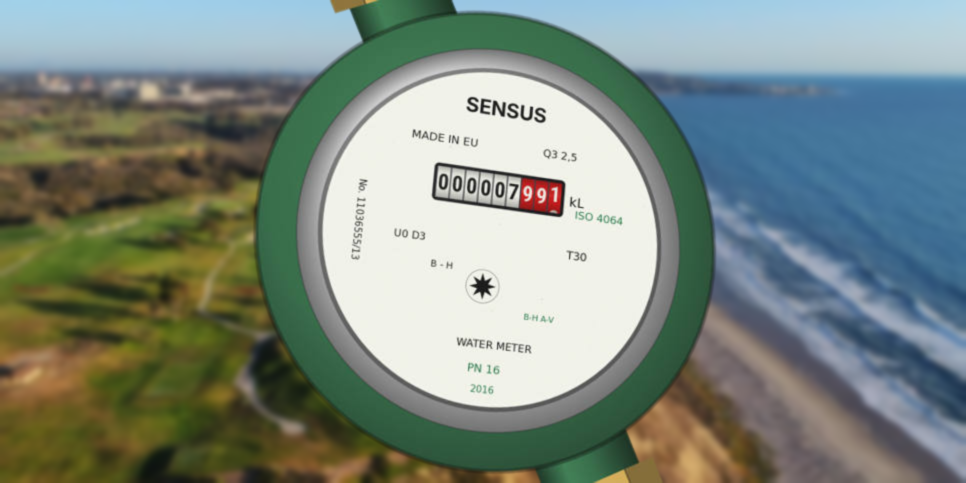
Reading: **7.991** kL
